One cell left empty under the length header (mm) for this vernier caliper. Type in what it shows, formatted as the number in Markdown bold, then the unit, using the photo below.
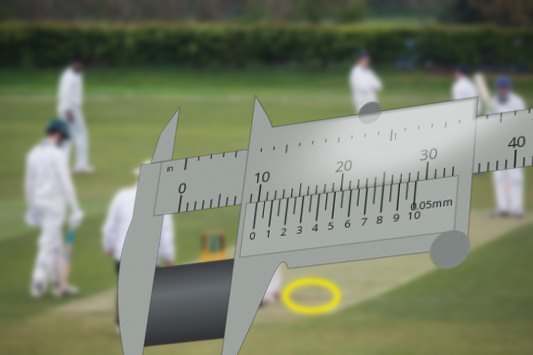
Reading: **9.8** mm
